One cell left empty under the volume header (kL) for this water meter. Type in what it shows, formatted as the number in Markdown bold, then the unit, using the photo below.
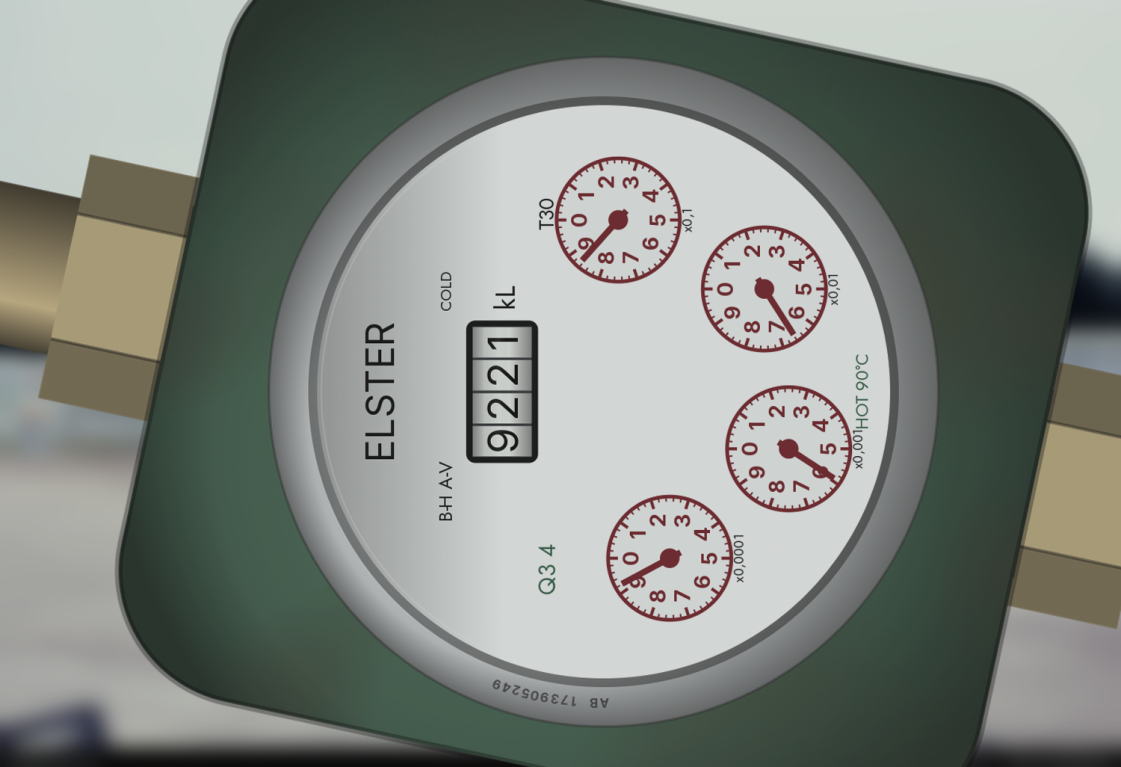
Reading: **9221.8659** kL
